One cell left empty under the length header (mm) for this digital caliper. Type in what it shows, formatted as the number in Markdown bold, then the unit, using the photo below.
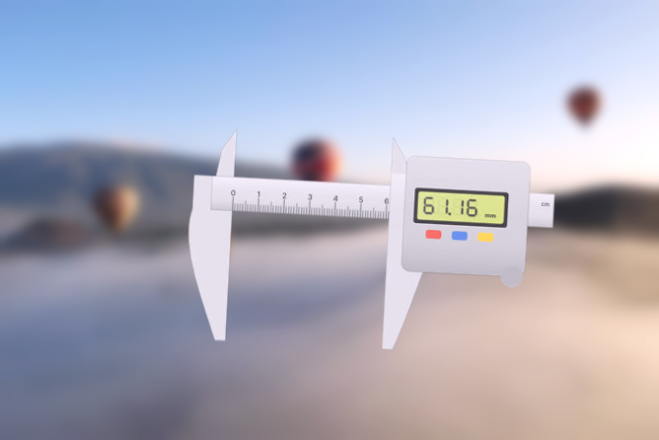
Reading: **61.16** mm
